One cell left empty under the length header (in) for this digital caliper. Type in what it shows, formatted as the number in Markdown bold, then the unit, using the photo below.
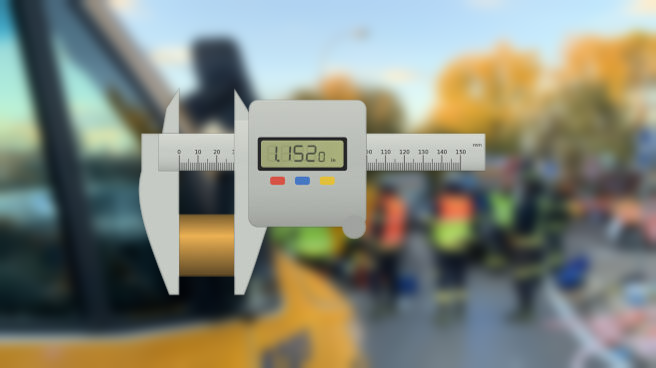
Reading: **1.1520** in
